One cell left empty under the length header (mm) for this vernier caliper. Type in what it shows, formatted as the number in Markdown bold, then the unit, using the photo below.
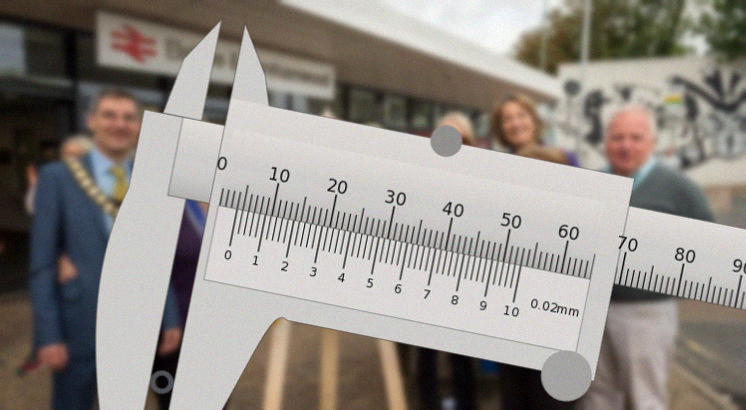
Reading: **4.0** mm
